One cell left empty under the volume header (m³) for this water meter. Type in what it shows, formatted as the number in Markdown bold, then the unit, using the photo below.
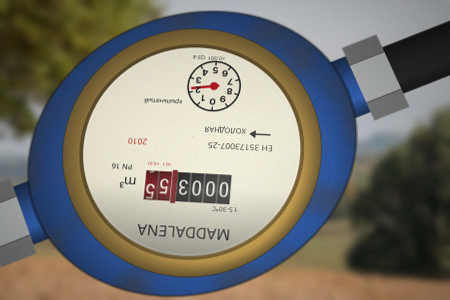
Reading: **3.552** m³
